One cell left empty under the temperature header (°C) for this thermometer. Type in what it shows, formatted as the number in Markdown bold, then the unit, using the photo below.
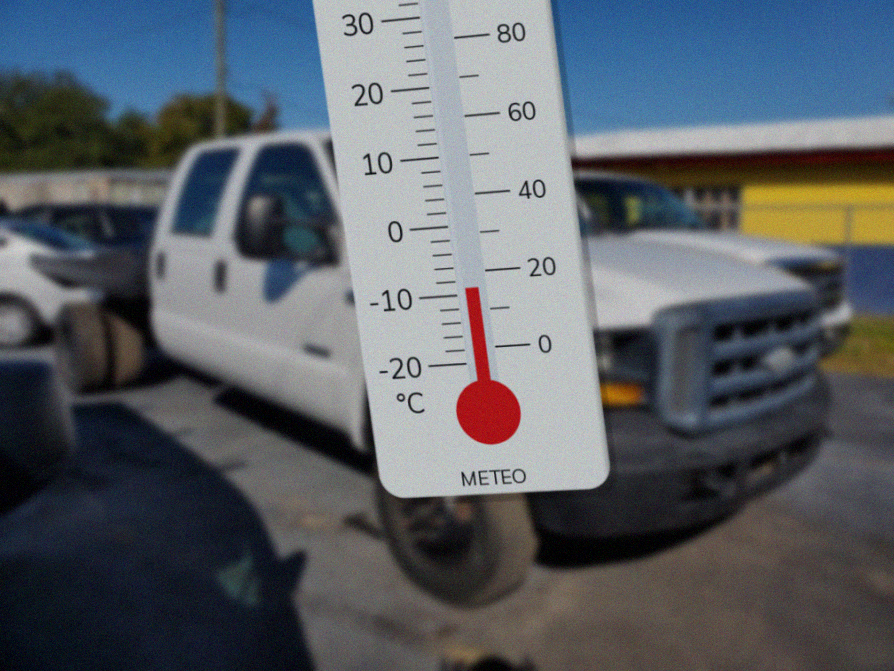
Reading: **-9** °C
